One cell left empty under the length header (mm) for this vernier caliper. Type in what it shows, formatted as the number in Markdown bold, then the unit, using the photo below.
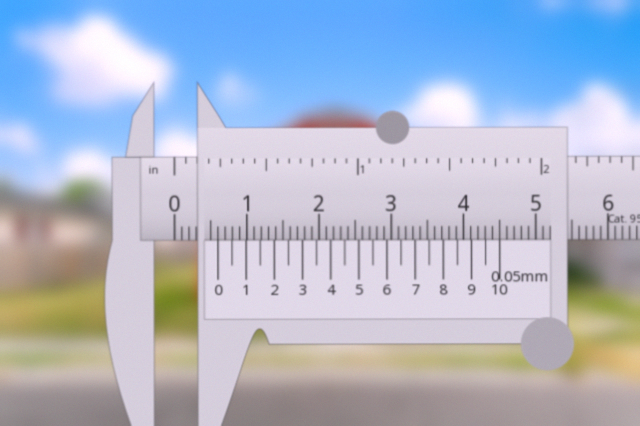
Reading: **6.0** mm
